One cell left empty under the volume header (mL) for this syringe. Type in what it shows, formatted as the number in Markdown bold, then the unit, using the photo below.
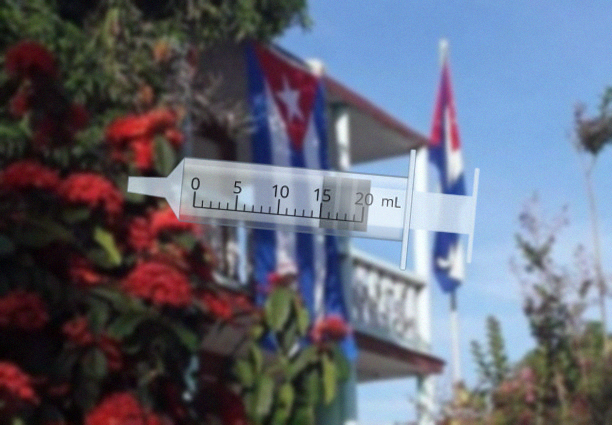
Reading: **15** mL
